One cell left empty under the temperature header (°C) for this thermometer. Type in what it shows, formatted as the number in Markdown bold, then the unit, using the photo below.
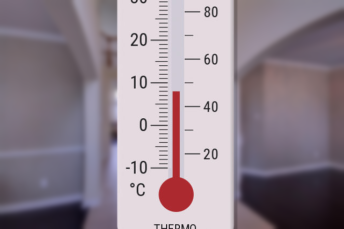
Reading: **8** °C
